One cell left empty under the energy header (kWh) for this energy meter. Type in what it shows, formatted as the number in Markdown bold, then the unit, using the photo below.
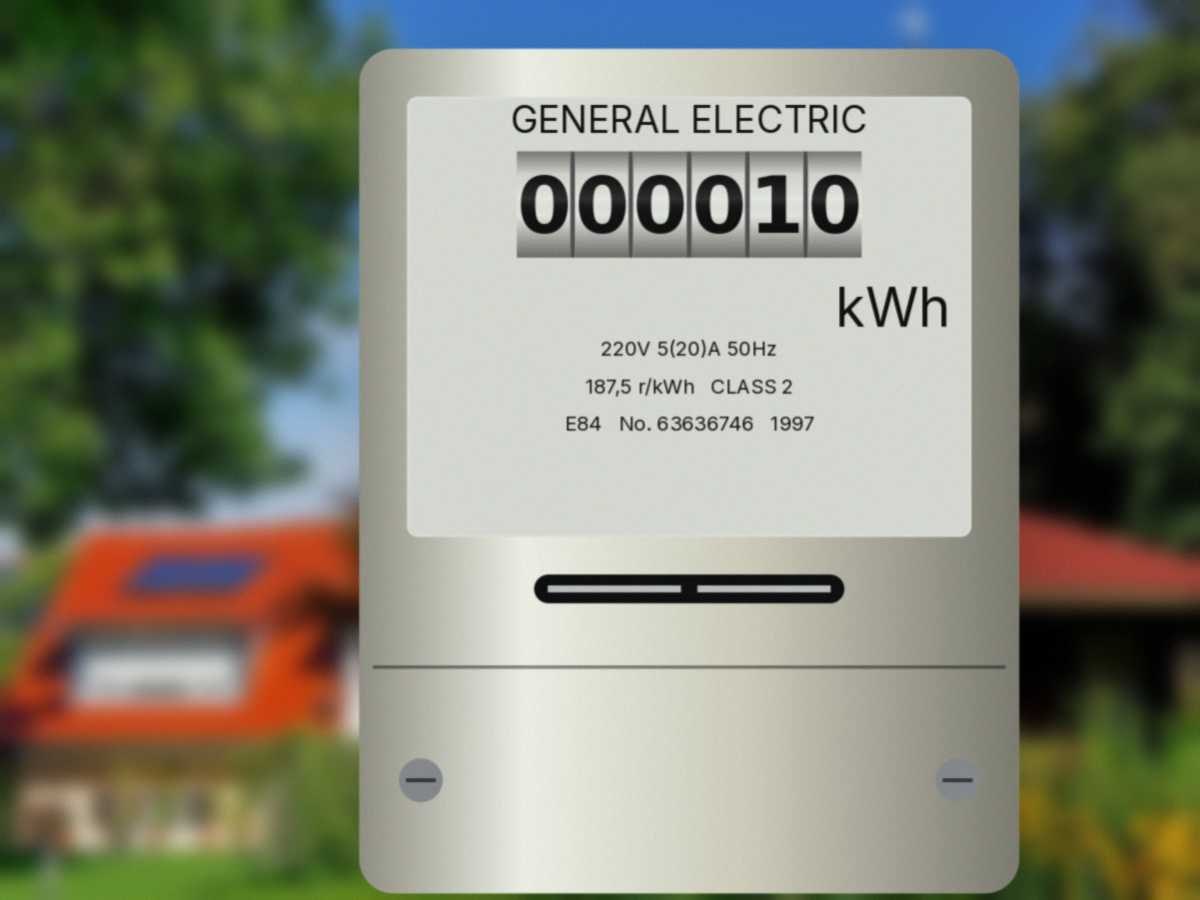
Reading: **10** kWh
